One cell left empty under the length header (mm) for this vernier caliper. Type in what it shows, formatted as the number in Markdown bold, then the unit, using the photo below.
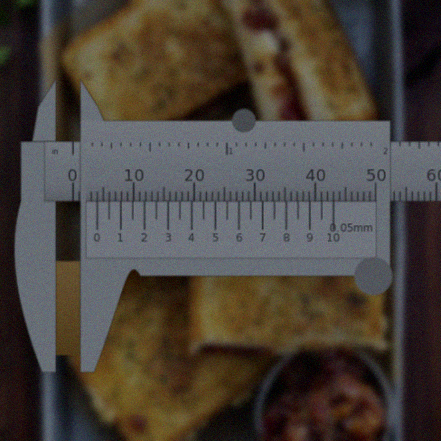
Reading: **4.0** mm
